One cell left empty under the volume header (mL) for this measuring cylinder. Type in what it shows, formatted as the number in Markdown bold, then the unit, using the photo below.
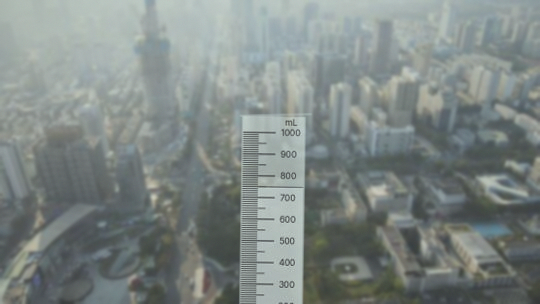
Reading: **750** mL
